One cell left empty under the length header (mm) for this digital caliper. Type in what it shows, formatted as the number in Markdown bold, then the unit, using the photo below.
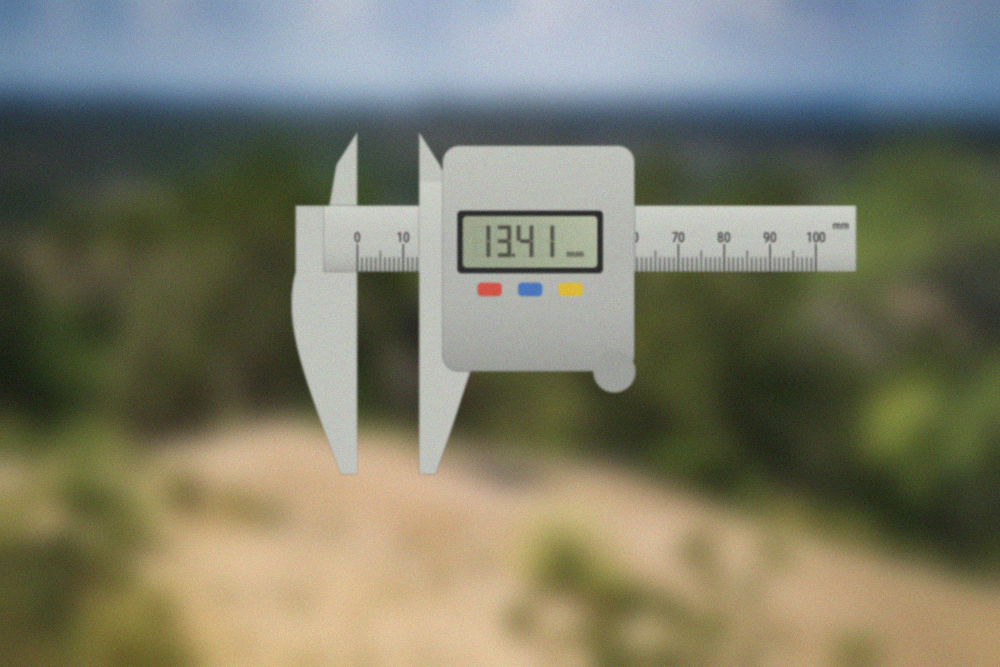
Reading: **13.41** mm
